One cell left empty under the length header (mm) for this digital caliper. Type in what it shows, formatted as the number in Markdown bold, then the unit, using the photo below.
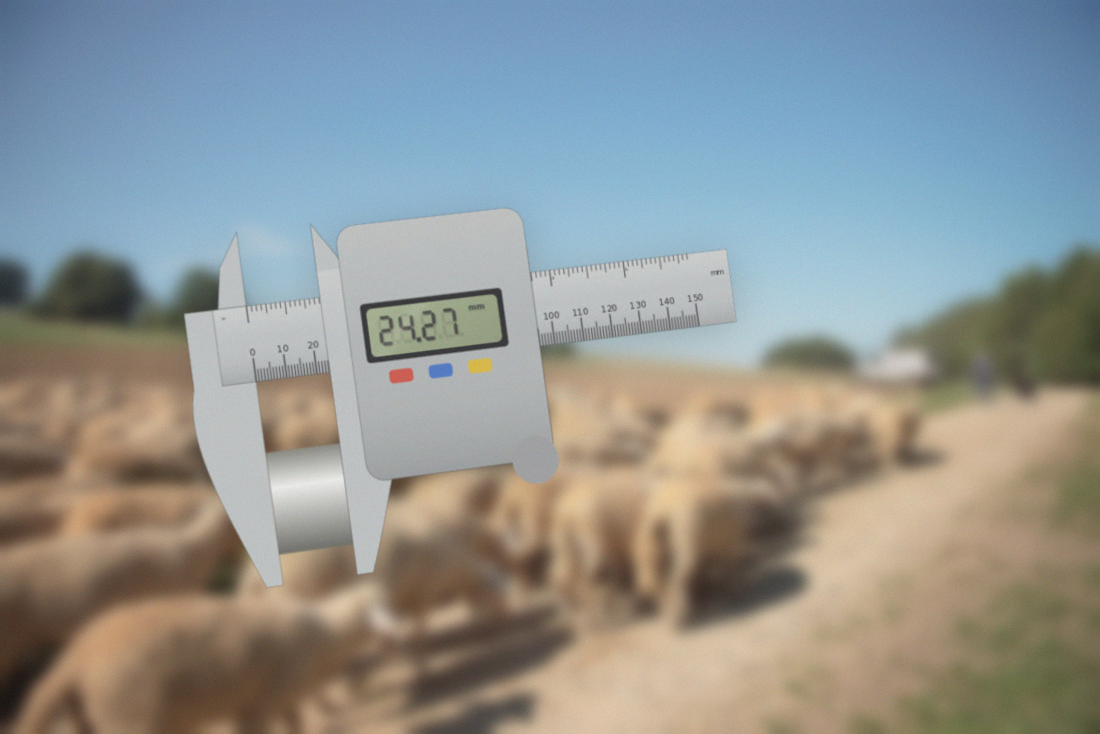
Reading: **24.27** mm
